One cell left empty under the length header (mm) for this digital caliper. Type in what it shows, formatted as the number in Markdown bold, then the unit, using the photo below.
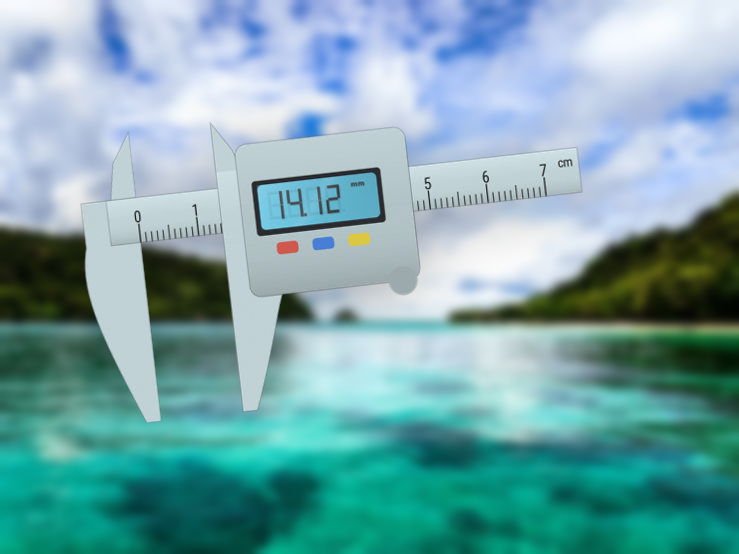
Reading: **14.12** mm
